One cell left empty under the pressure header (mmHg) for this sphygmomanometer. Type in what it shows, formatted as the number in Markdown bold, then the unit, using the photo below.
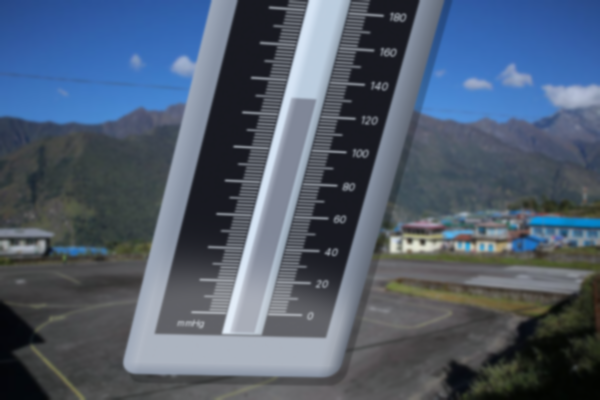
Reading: **130** mmHg
